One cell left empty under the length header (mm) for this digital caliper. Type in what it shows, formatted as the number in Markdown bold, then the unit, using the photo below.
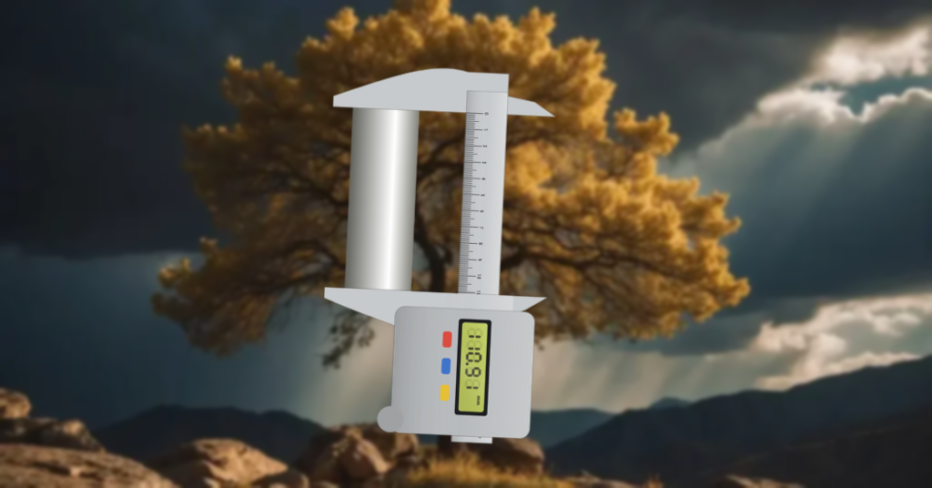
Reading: **110.91** mm
